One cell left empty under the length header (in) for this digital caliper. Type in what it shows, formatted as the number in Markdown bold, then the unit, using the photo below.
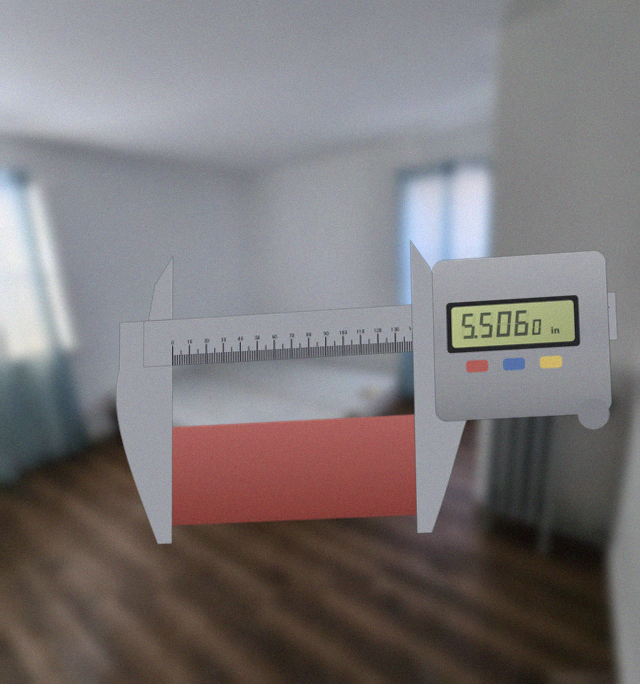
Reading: **5.5060** in
